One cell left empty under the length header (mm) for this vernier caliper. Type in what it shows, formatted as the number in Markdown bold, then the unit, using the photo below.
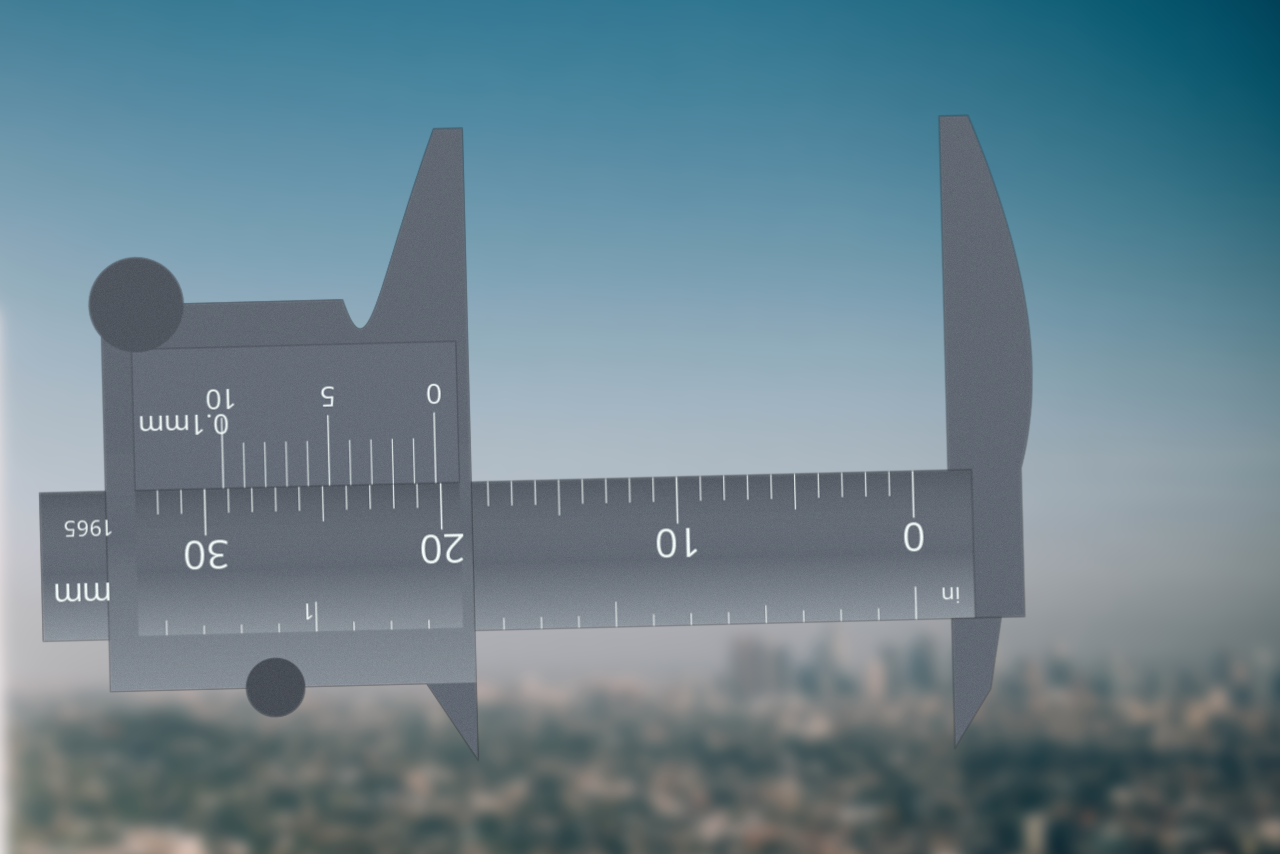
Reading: **20.2** mm
